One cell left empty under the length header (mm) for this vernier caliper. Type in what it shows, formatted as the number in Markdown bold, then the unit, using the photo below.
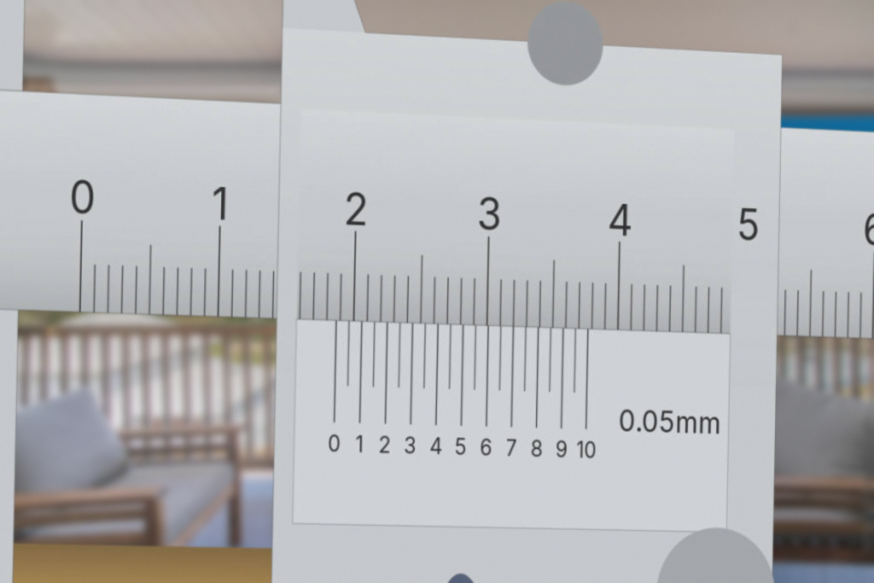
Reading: **18.7** mm
